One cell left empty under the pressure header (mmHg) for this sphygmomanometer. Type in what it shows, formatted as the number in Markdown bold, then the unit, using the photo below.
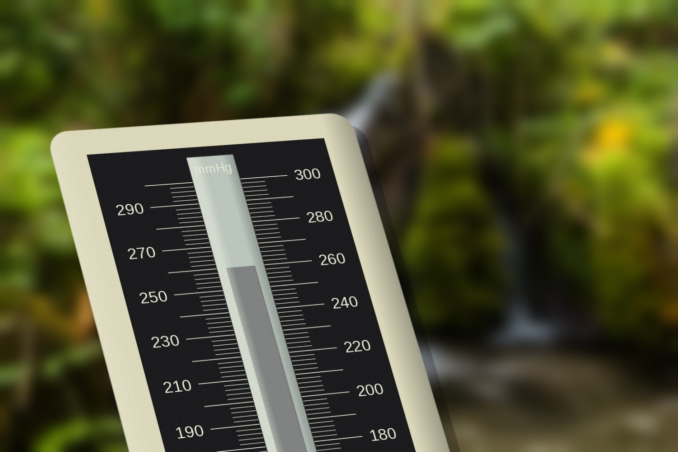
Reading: **260** mmHg
